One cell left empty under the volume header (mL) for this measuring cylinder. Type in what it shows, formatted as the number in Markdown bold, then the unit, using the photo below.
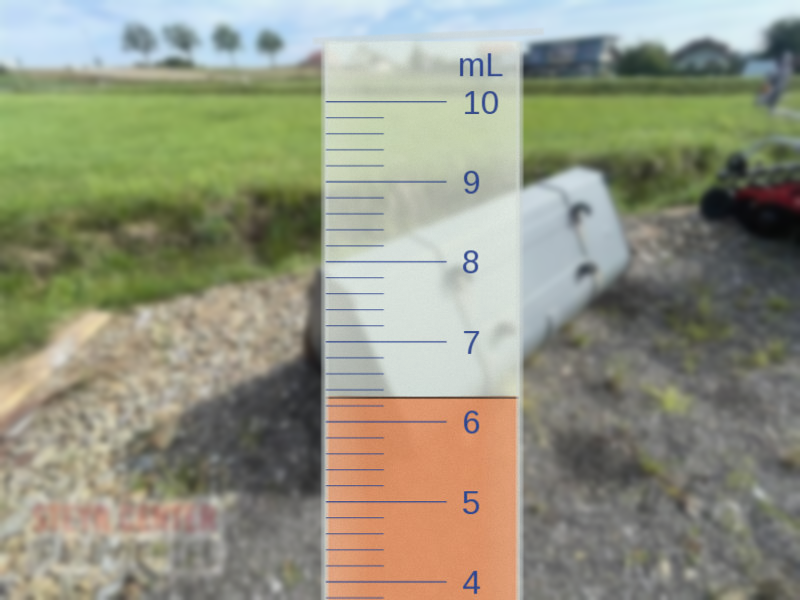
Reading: **6.3** mL
